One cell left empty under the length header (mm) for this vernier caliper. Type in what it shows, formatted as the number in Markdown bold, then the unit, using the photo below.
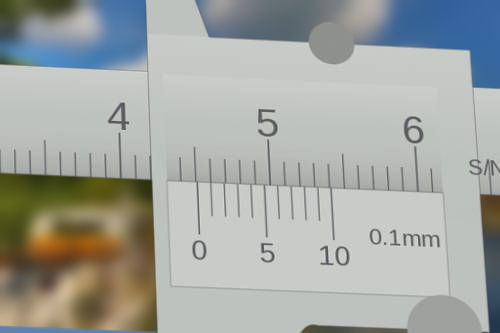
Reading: **45.1** mm
